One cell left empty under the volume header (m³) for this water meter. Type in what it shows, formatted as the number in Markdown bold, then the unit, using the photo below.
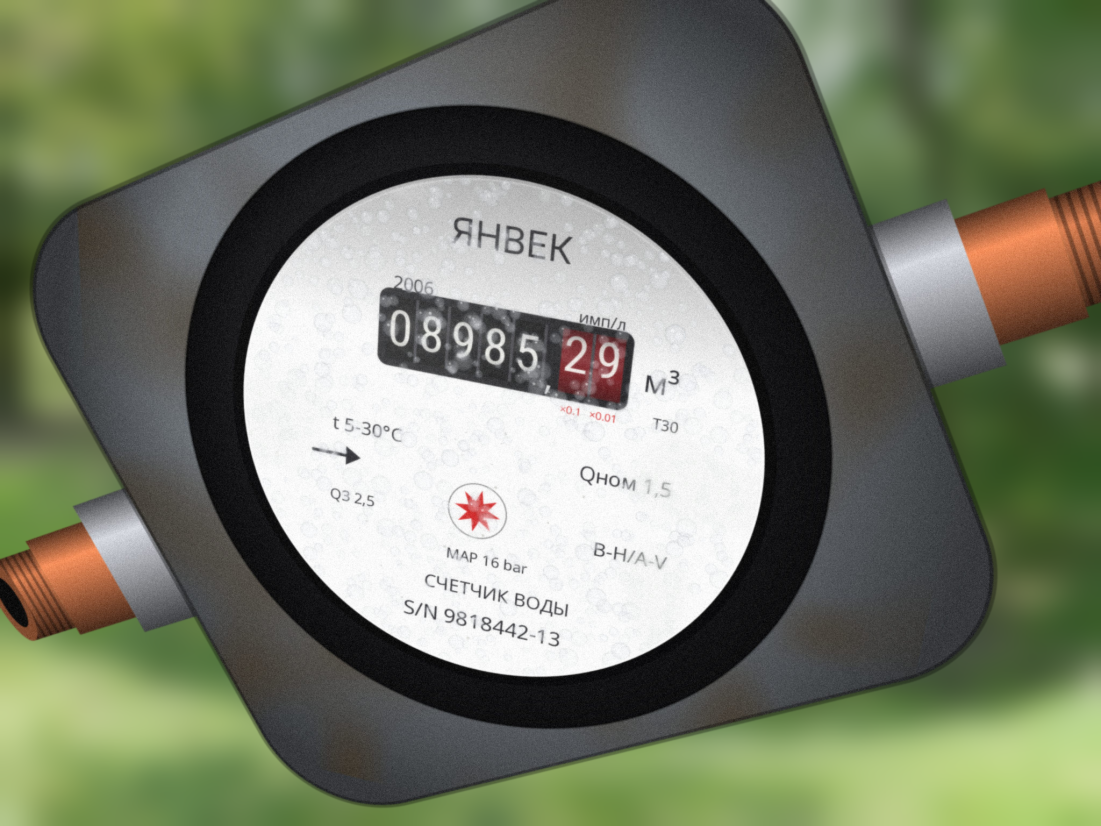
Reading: **8985.29** m³
